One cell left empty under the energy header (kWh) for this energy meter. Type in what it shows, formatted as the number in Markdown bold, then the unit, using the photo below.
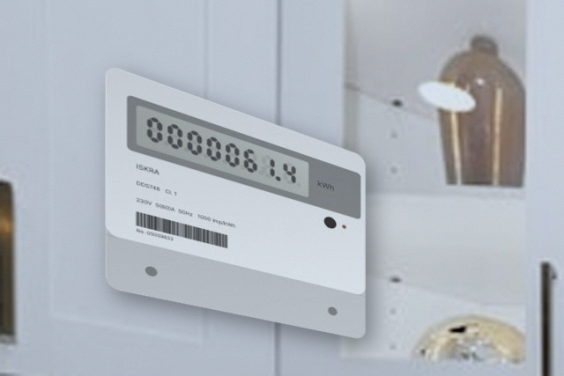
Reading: **61.4** kWh
